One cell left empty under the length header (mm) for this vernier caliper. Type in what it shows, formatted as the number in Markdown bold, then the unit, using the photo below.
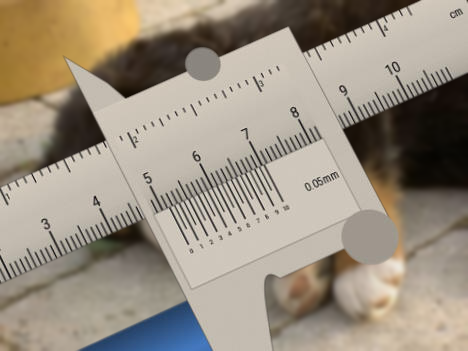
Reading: **51.4** mm
